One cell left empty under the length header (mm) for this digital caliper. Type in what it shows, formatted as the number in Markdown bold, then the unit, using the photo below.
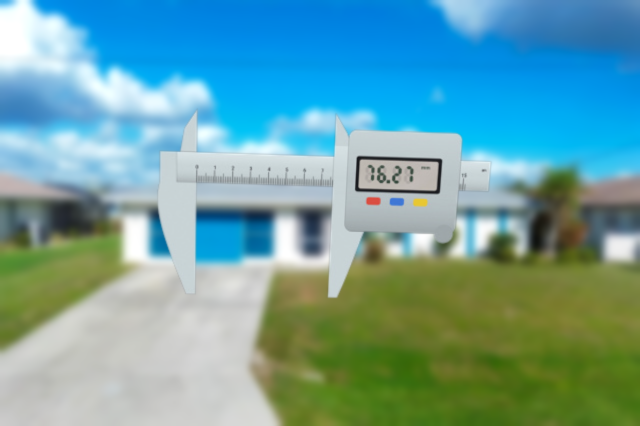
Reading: **76.27** mm
